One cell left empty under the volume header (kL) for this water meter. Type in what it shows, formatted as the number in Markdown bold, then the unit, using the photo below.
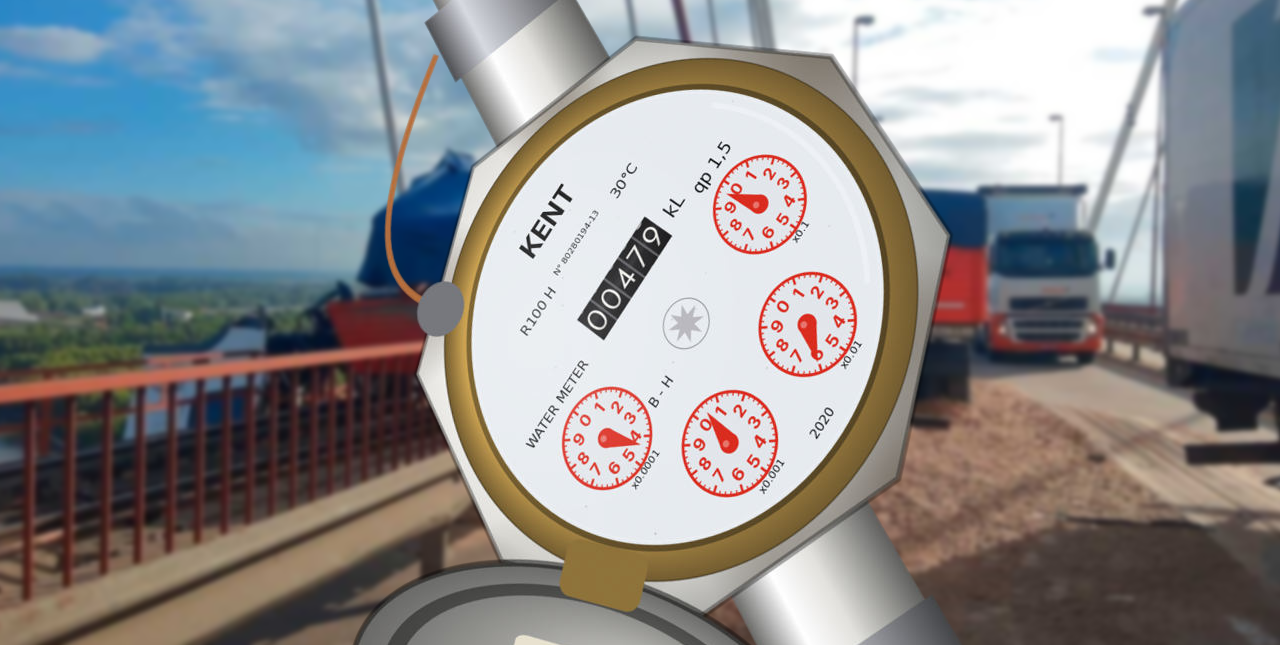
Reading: **478.9604** kL
